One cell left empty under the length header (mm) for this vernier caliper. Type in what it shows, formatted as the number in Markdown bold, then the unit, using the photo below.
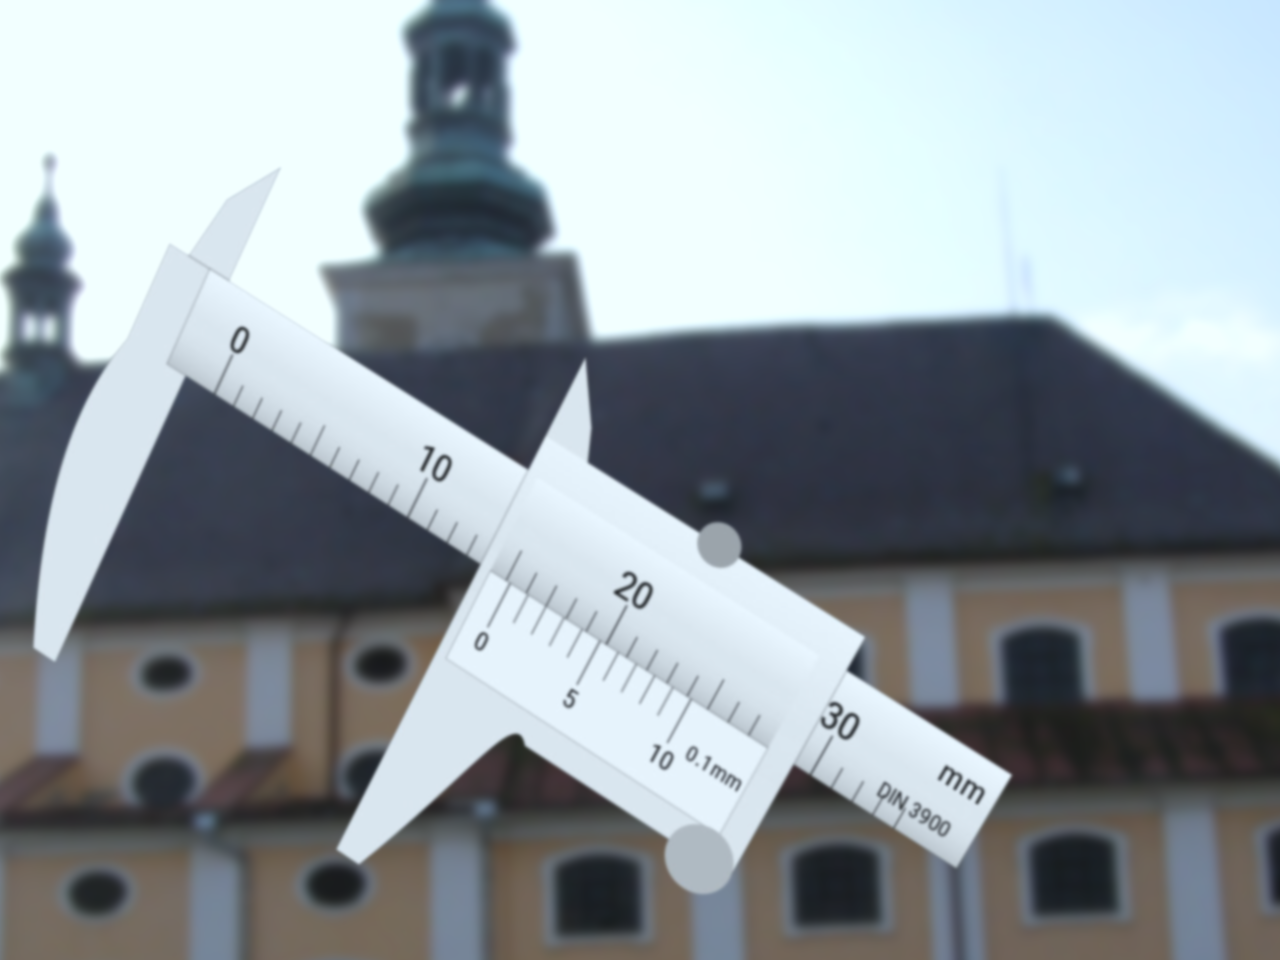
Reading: **15.2** mm
